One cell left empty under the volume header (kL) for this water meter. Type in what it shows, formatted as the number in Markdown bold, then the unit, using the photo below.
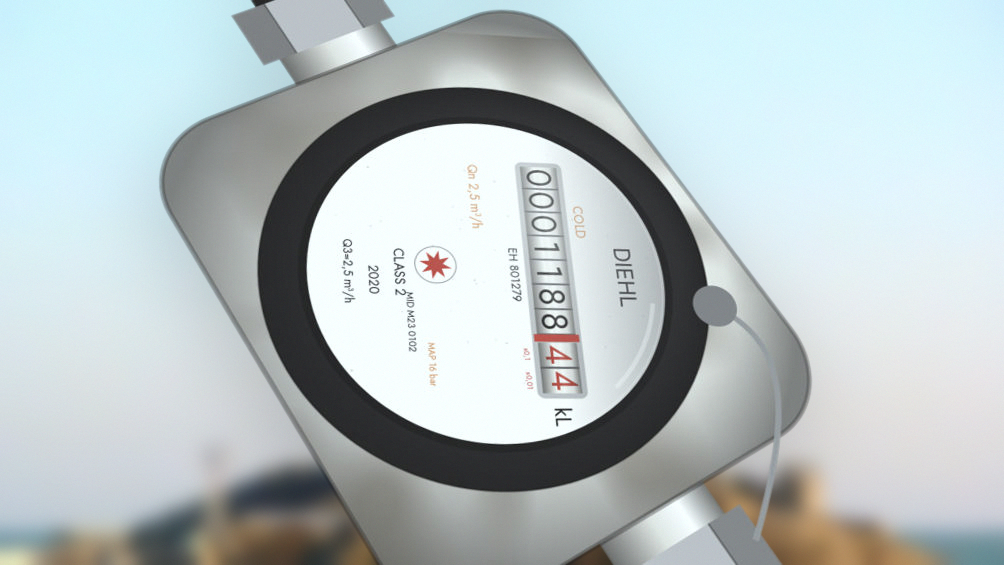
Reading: **1188.44** kL
